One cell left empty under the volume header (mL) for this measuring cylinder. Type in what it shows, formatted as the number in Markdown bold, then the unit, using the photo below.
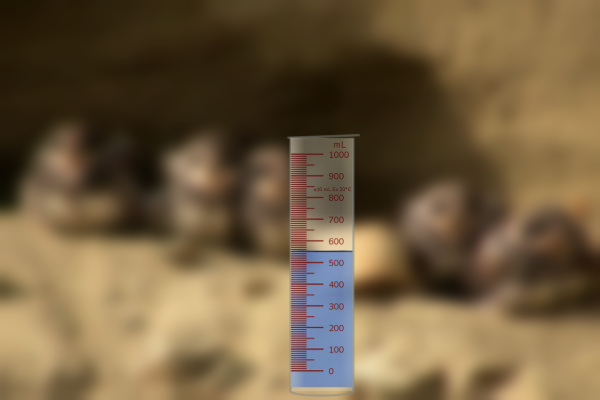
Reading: **550** mL
